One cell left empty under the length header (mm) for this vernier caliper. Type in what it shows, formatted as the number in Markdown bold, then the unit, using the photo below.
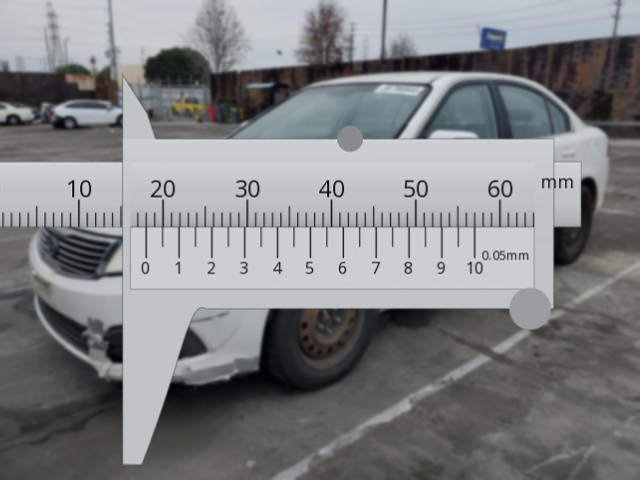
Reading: **18.0** mm
